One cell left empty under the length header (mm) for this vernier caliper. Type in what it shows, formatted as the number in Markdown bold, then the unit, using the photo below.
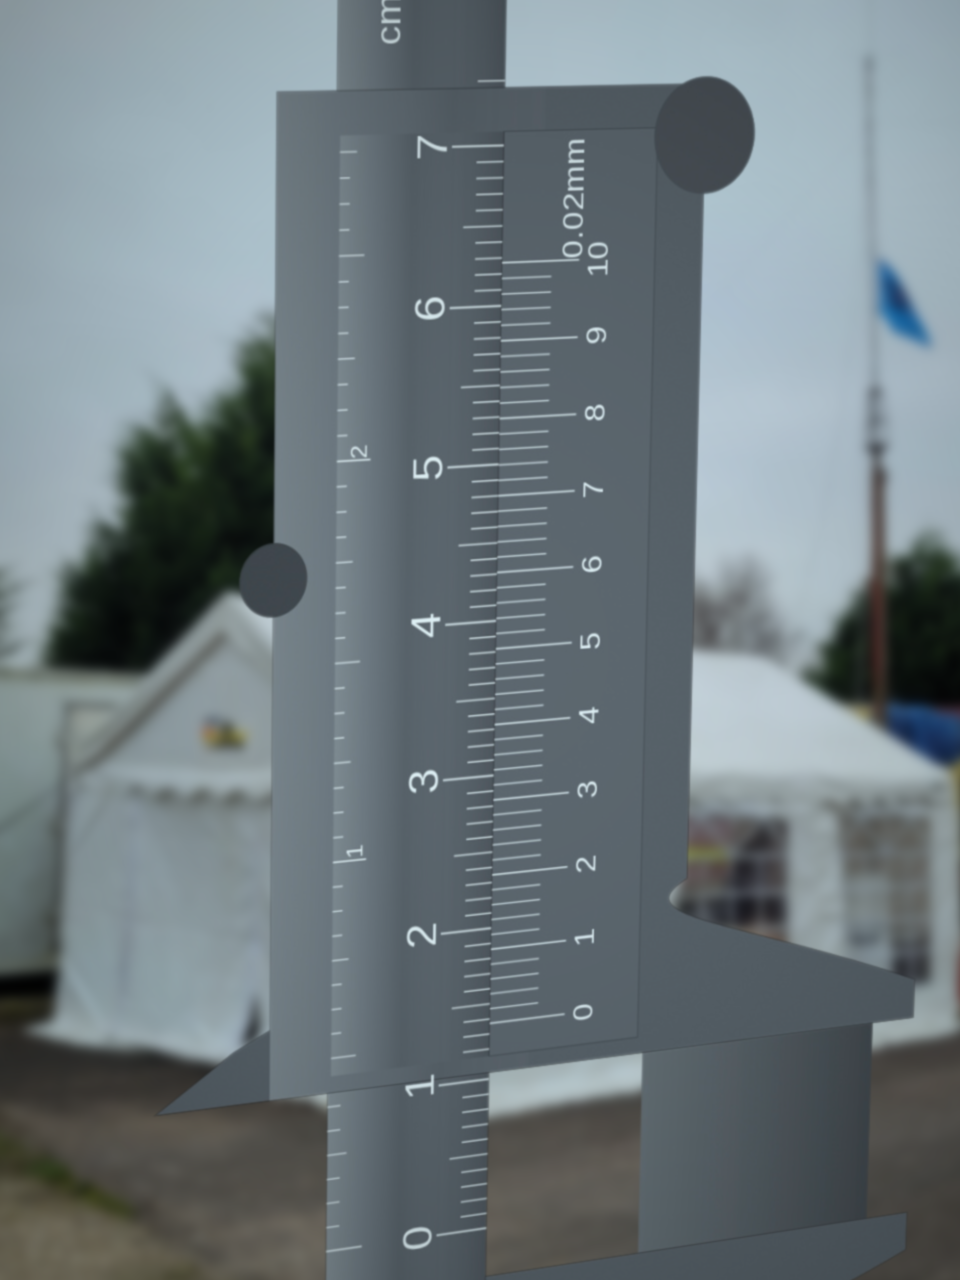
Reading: **13.7** mm
